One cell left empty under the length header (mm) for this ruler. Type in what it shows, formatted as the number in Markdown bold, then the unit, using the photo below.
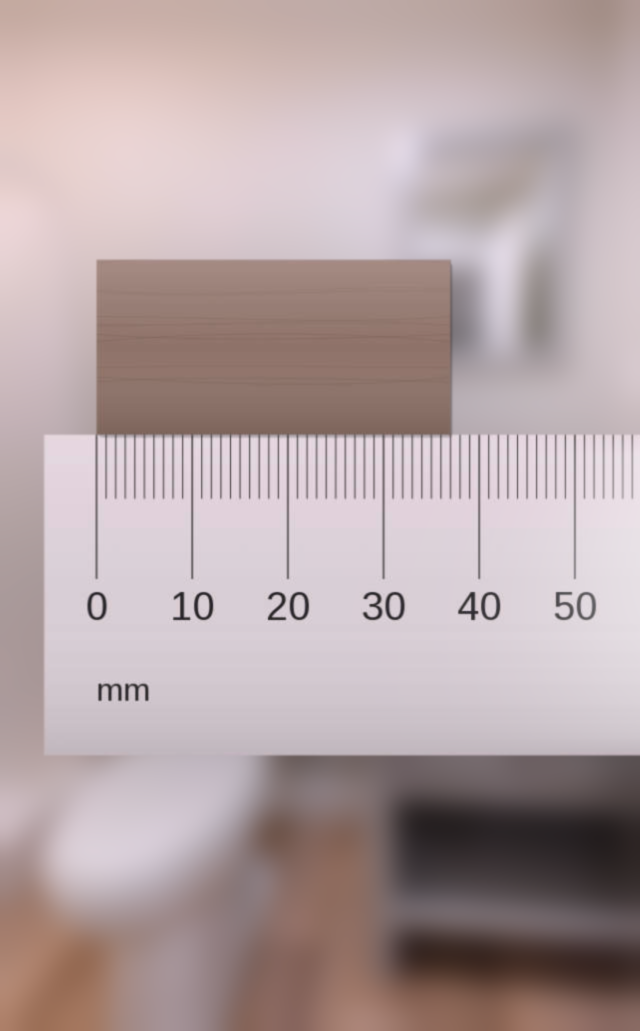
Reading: **37** mm
